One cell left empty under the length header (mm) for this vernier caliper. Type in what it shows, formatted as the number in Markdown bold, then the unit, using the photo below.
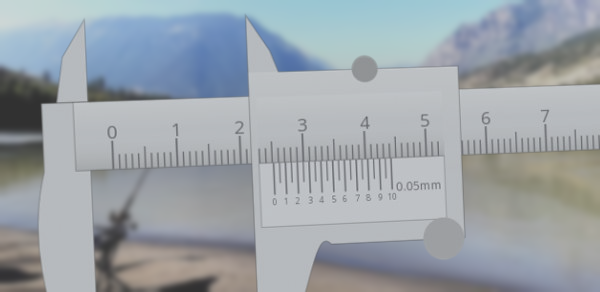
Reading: **25.2** mm
